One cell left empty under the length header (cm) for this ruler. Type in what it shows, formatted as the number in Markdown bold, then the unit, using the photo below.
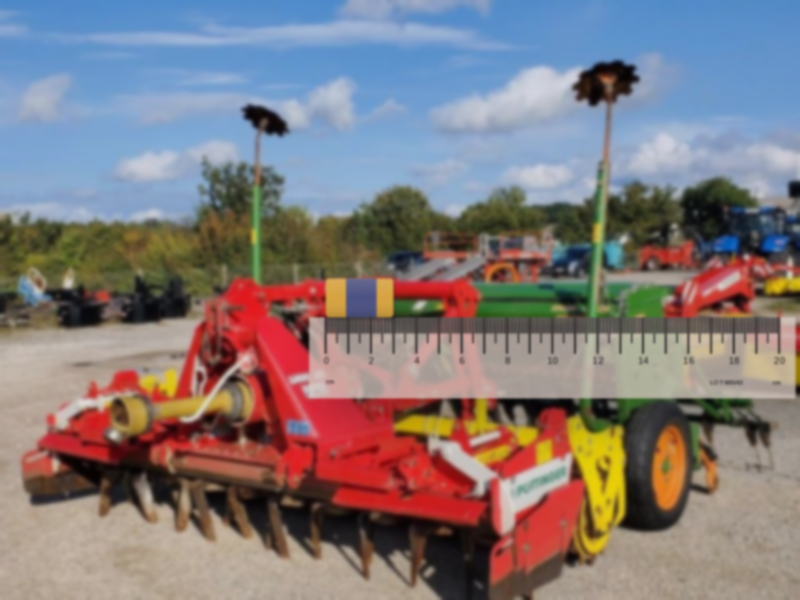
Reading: **3** cm
